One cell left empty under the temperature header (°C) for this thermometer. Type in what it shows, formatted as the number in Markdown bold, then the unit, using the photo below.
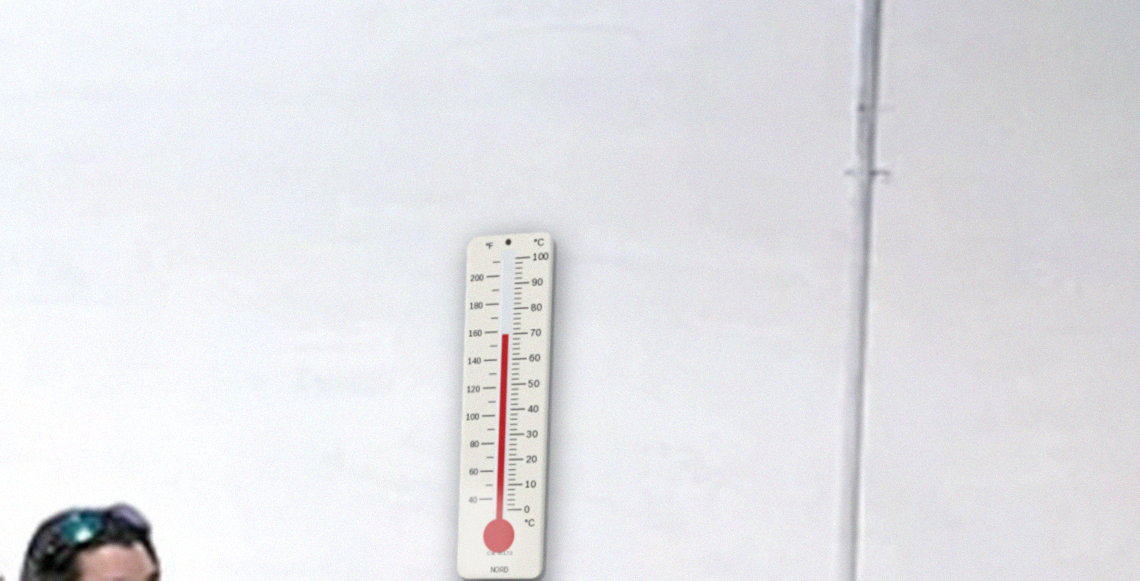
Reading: **70** °C
